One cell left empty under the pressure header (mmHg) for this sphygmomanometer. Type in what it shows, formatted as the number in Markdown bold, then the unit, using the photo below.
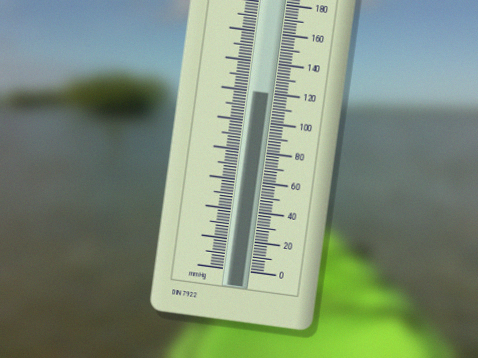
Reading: **120** mmHg
